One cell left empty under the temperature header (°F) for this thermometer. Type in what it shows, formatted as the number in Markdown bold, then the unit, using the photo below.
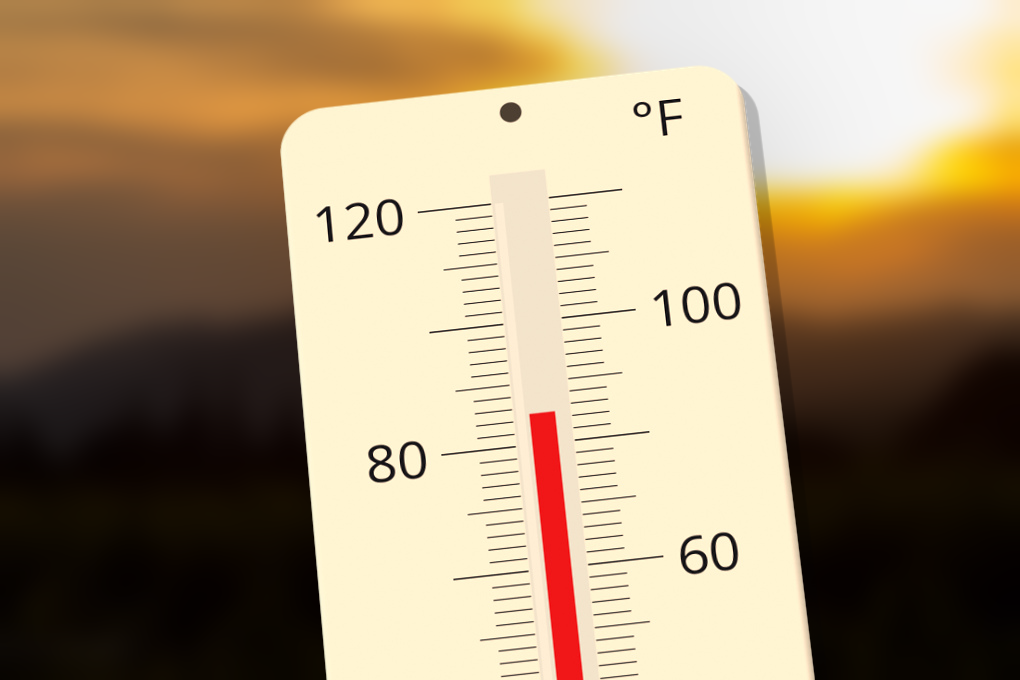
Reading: **85** °F
